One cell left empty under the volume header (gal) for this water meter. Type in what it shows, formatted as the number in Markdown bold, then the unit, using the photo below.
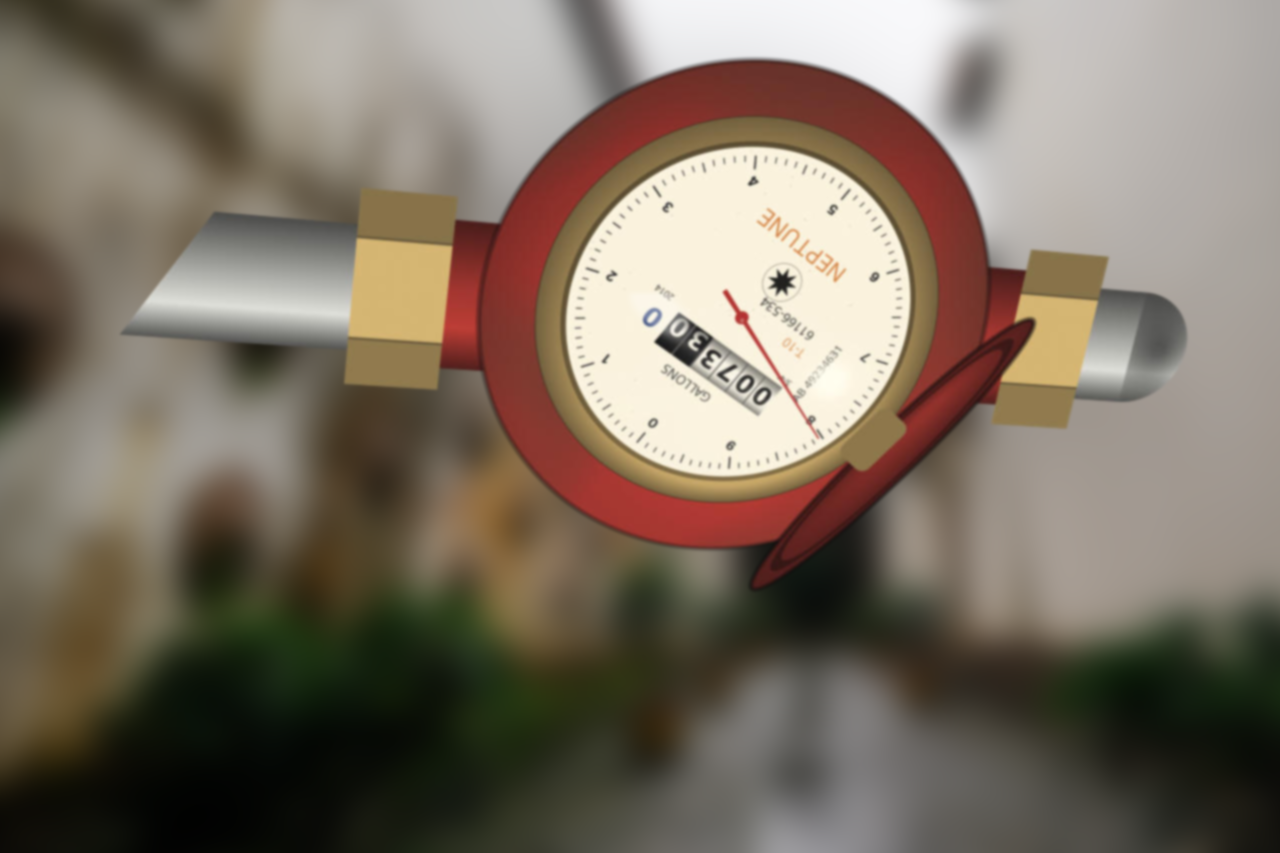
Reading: **73298.0** gal
